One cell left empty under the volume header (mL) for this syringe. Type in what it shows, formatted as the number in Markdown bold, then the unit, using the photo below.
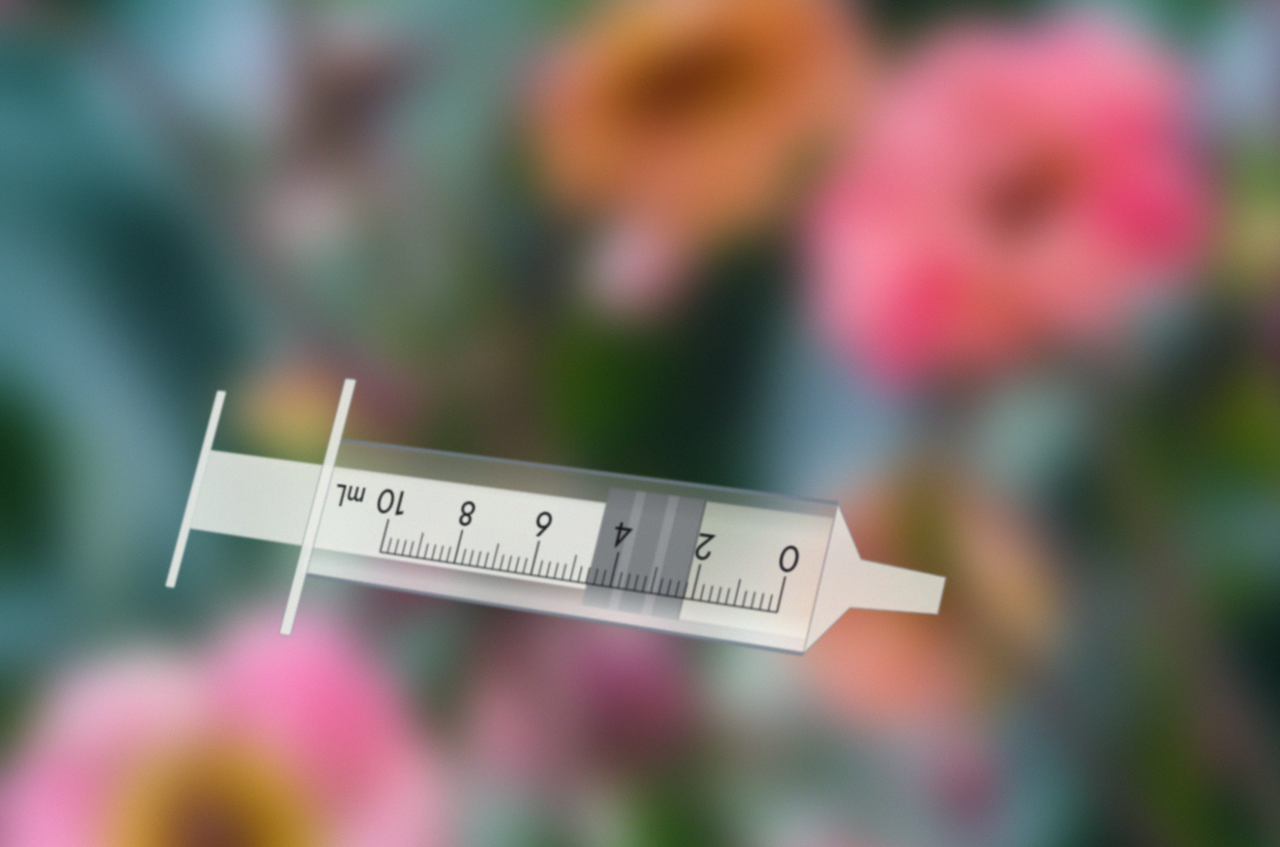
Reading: **2.2** mL
